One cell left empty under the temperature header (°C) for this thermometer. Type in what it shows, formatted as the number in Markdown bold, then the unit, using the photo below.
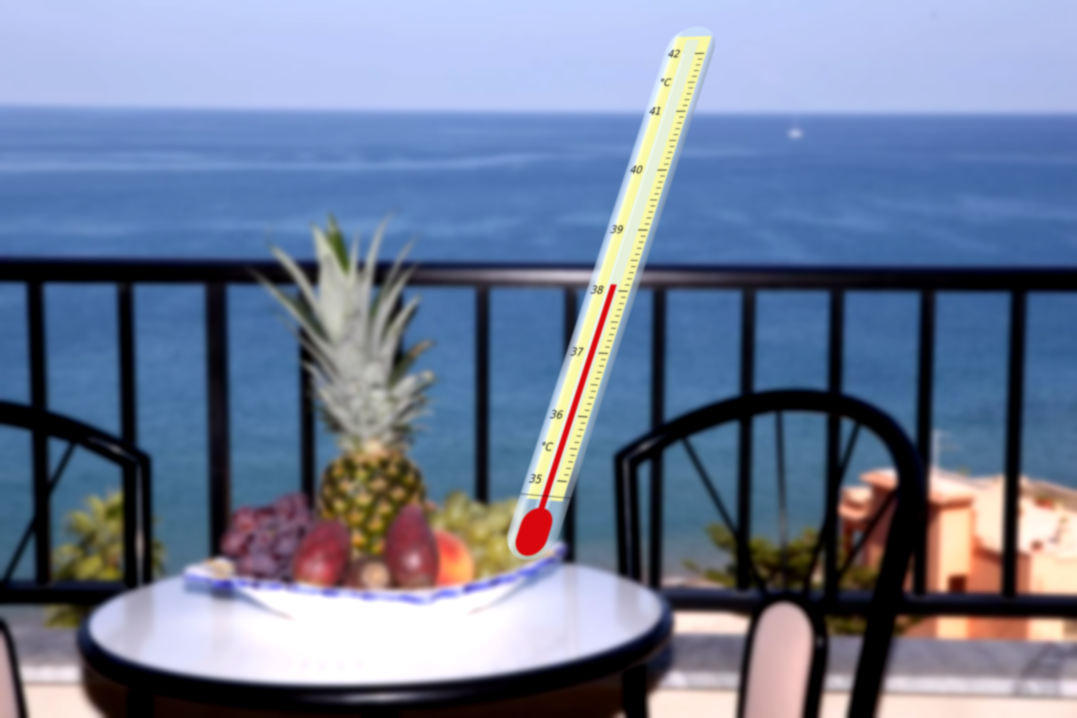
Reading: **38.1** °C
